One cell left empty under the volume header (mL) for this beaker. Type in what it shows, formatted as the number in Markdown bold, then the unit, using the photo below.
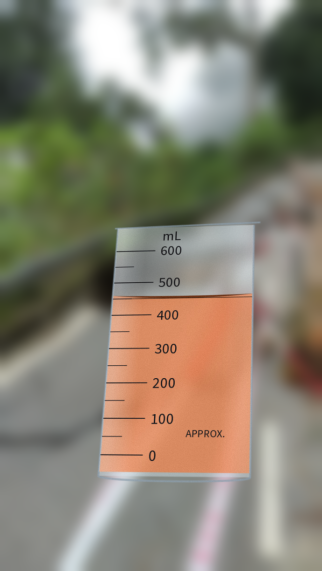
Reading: **450** mL
